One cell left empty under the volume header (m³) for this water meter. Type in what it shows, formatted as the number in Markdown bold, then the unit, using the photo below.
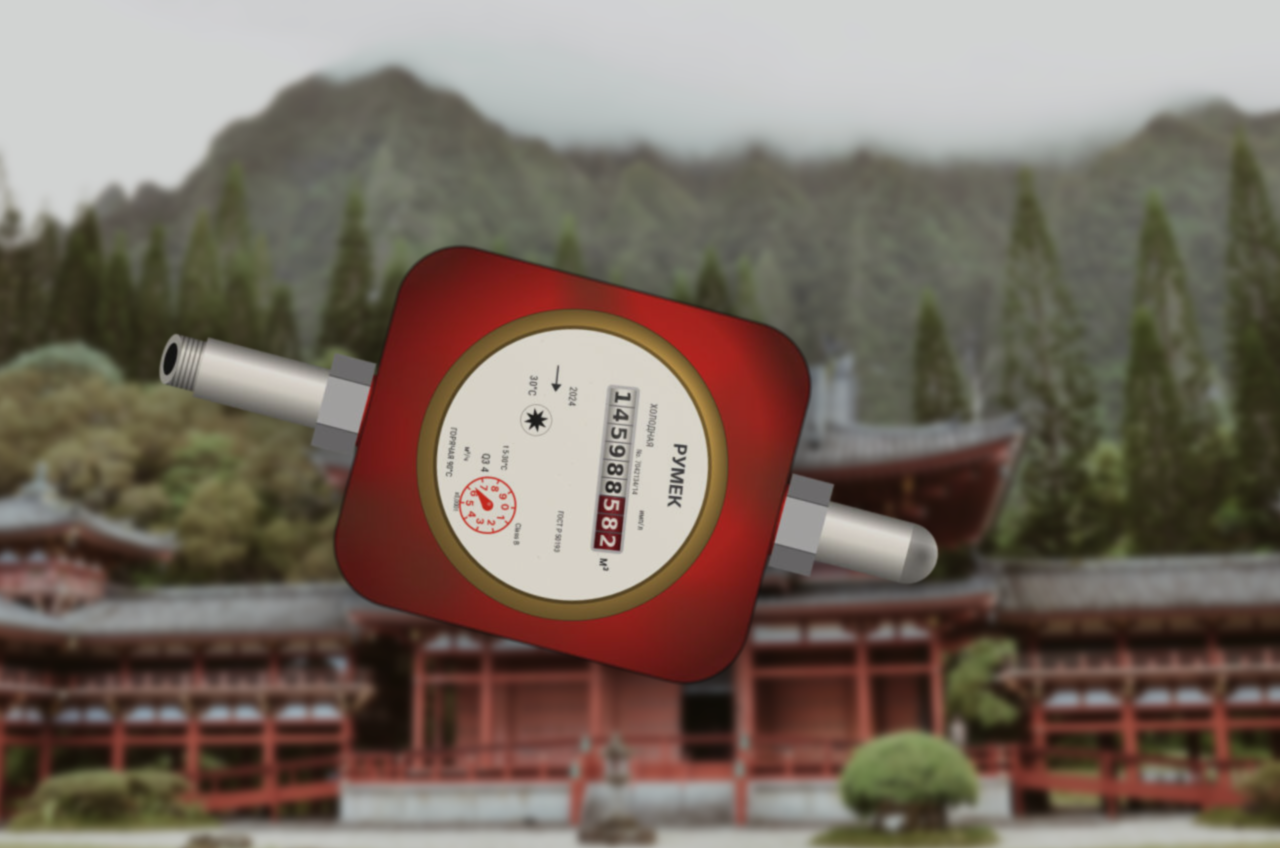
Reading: **145988.5826** m³
